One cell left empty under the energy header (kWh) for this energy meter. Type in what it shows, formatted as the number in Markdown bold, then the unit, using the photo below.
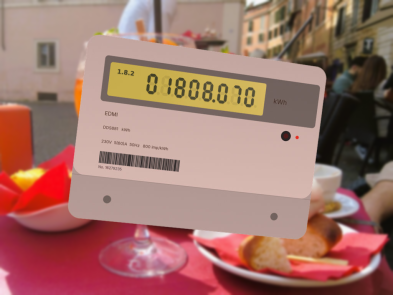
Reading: **1808.070** kWh
